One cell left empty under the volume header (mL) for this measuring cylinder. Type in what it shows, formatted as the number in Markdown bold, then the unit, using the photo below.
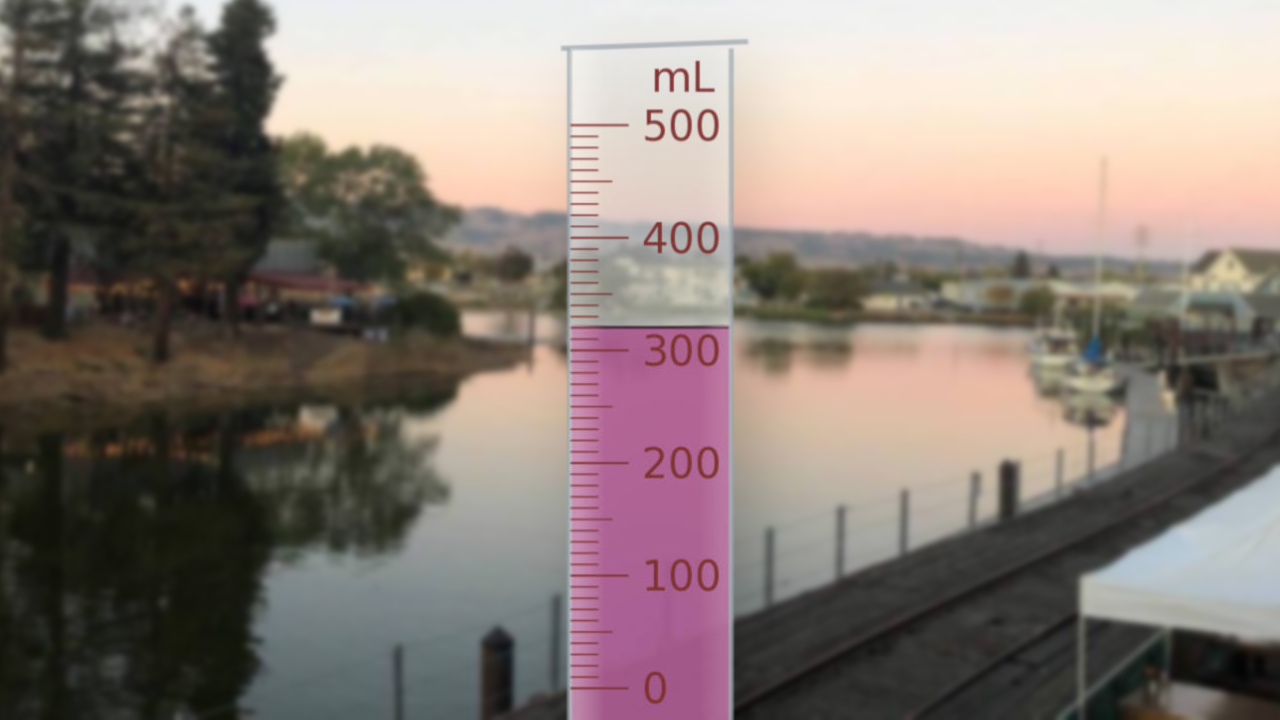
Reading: **320** mL
